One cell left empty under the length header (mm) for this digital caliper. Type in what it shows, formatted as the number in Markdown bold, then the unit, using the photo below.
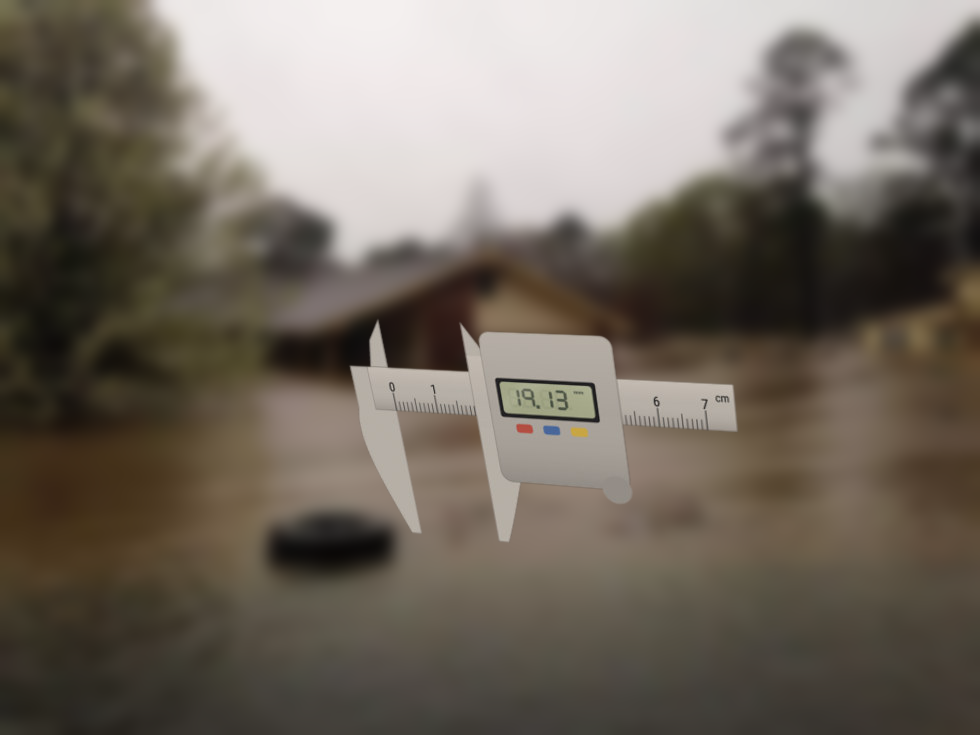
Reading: **19.13** mm
